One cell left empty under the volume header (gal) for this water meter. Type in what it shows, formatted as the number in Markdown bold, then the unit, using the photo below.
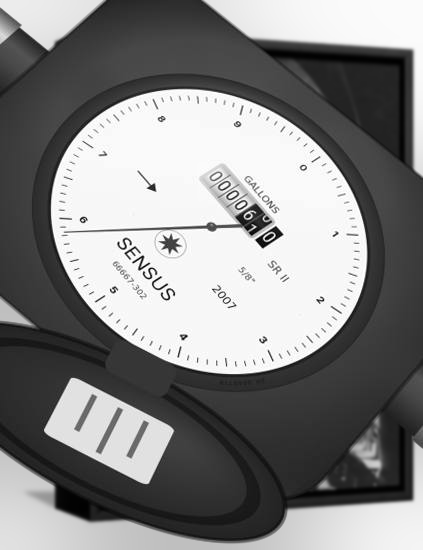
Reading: **605.8** gal
